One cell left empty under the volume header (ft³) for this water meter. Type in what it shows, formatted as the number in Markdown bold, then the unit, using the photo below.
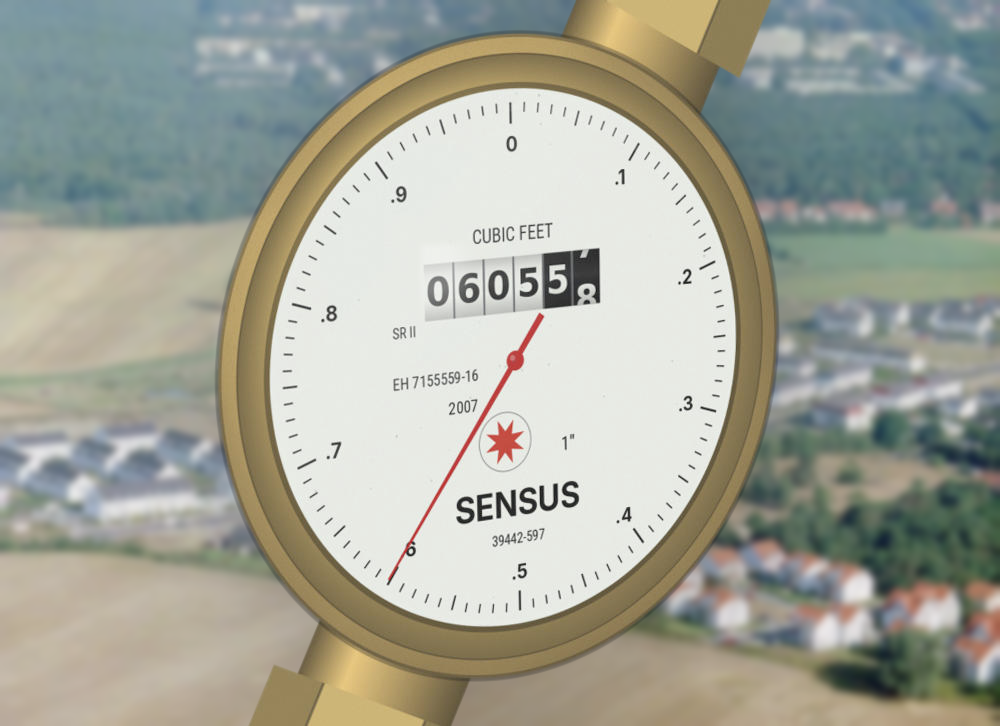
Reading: **60557.60** ft³
